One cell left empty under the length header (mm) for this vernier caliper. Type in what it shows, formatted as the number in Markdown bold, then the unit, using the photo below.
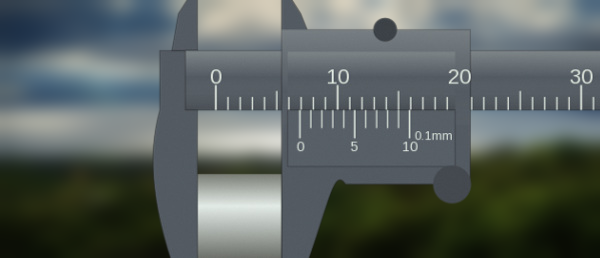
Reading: **6.9** mm
